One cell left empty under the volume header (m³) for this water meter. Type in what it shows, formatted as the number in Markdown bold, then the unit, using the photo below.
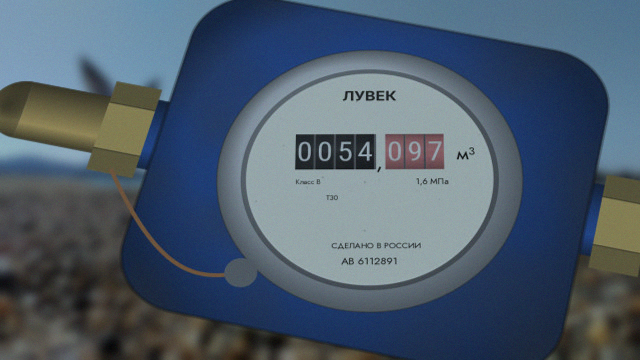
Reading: **54.097** m³
